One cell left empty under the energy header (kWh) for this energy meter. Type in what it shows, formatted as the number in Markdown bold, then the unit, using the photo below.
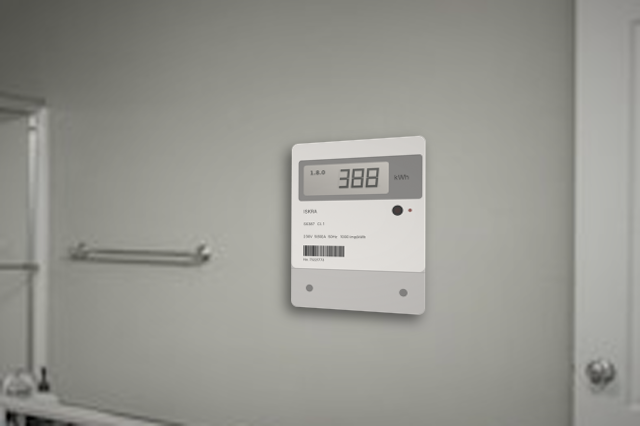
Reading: **388** kWh
